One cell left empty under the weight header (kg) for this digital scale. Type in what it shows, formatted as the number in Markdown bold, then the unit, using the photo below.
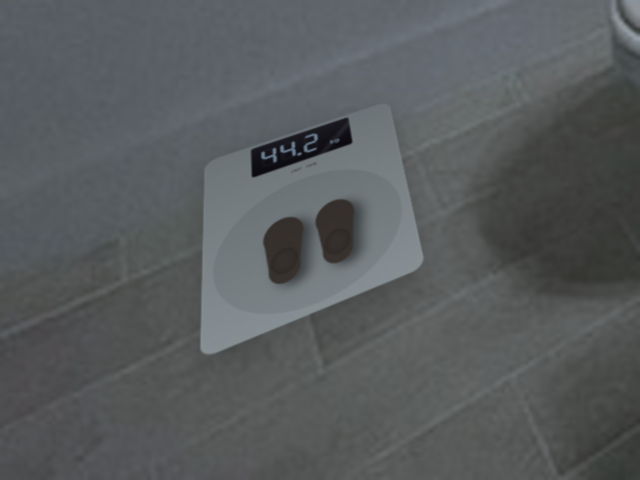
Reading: **44.2** kg
